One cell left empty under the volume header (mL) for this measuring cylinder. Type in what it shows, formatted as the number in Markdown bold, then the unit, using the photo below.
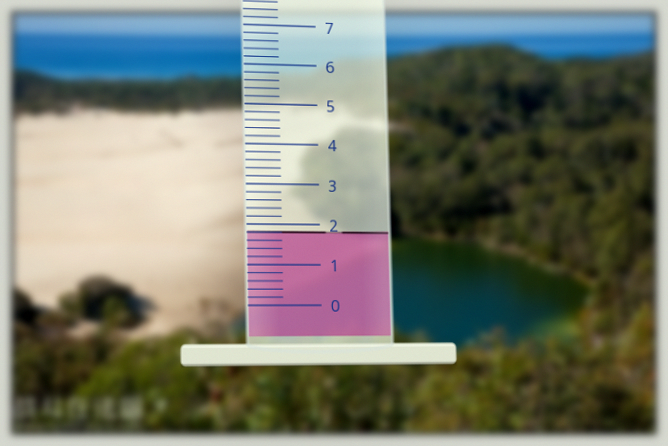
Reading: **1.8** mL
